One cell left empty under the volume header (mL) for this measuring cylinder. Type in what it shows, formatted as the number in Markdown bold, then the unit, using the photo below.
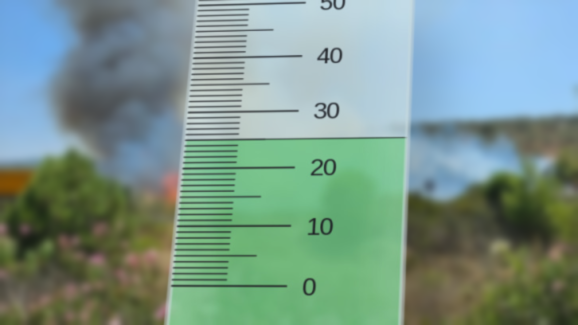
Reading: **25** mL
